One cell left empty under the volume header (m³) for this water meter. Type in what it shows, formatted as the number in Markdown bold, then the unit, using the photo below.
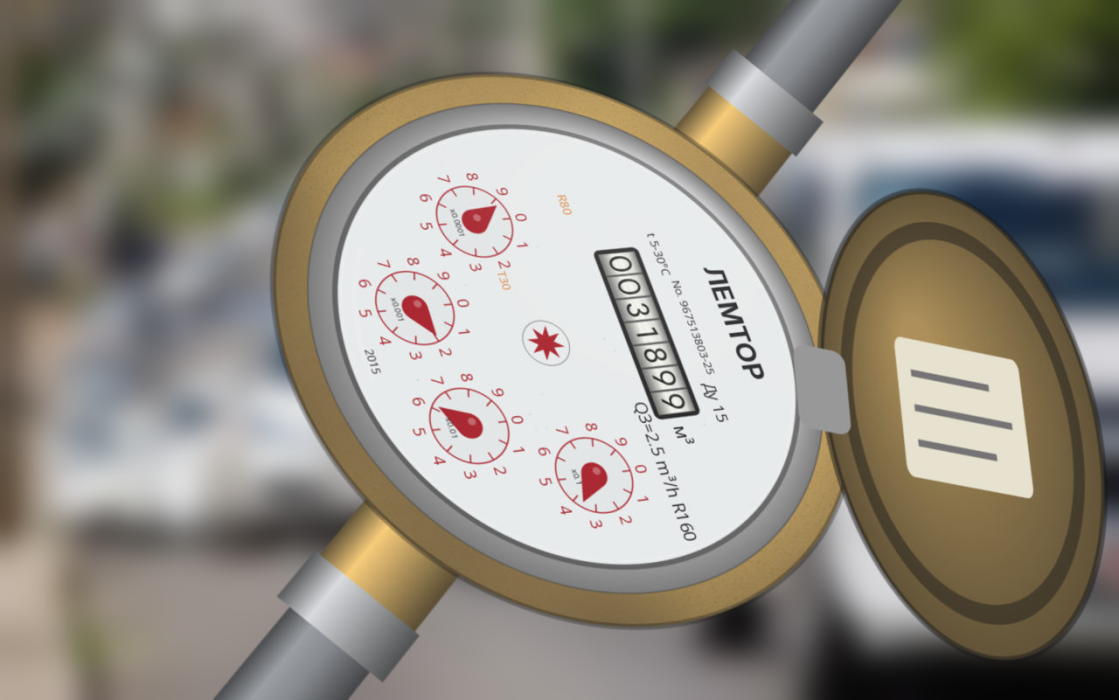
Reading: **31899.3619** m³
